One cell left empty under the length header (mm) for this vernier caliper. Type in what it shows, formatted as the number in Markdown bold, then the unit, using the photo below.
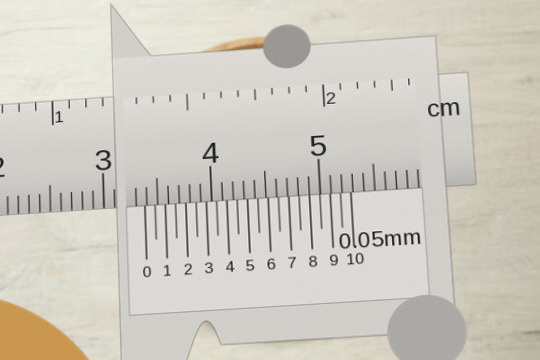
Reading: **33.8** mm
